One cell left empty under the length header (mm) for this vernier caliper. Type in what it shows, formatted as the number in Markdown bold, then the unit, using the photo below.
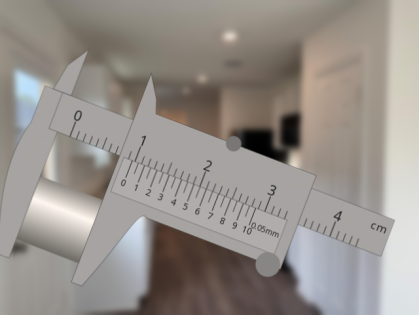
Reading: **9.6** mm
